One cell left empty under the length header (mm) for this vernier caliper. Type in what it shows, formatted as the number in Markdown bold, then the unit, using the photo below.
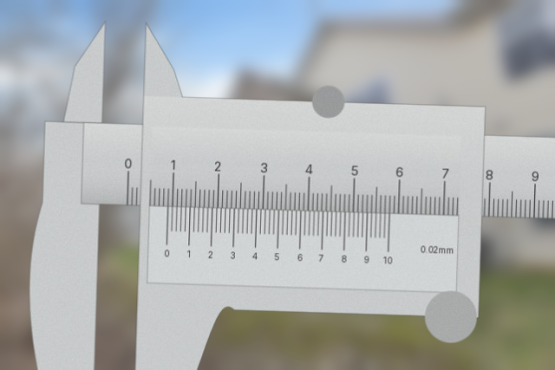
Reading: **9.0** mm
